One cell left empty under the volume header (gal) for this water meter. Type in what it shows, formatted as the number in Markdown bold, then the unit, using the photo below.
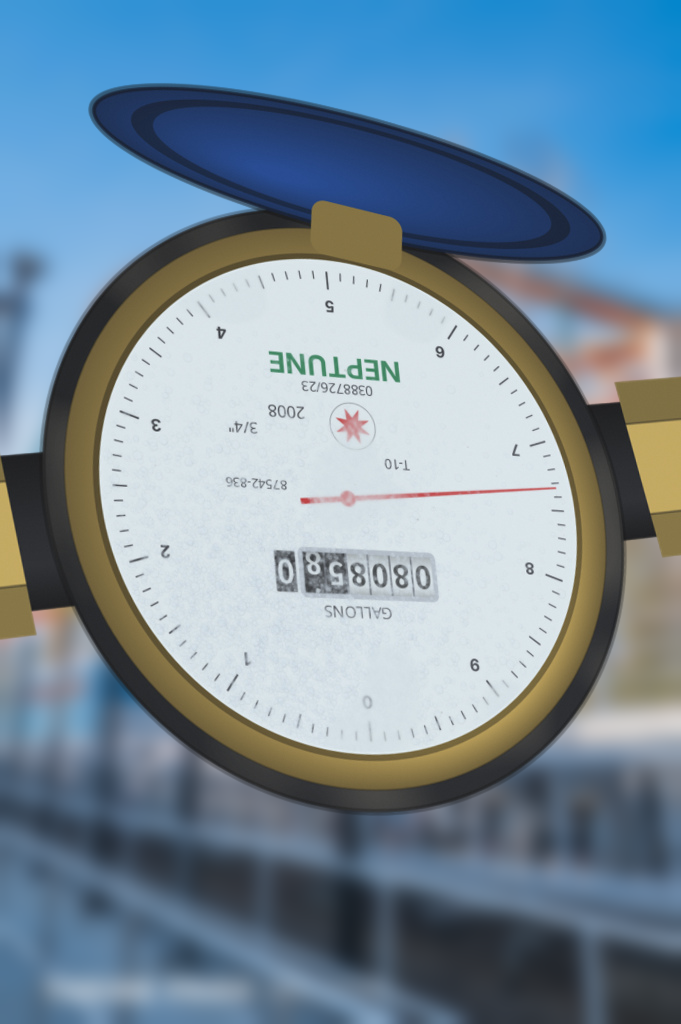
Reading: **808577.3** gal
